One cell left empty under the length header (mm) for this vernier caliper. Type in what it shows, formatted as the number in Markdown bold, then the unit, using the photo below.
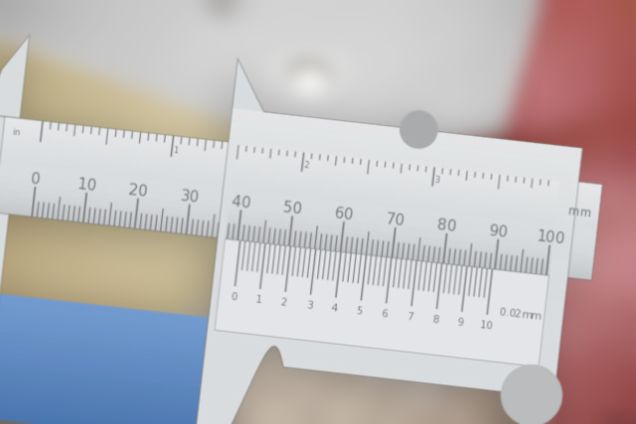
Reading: **40.5** mm
